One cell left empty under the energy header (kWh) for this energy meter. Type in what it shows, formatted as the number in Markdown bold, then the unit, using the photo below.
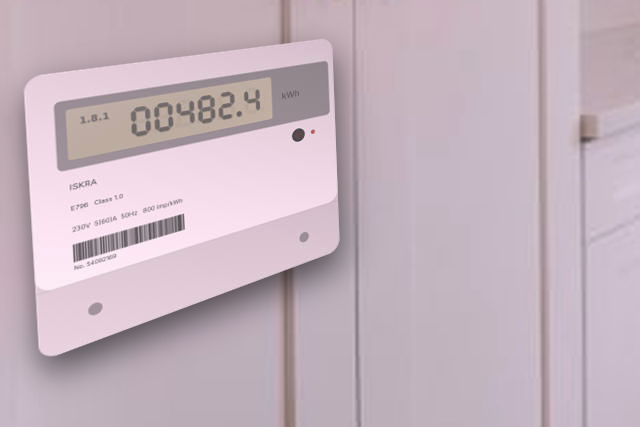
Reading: **482.4** kWh
